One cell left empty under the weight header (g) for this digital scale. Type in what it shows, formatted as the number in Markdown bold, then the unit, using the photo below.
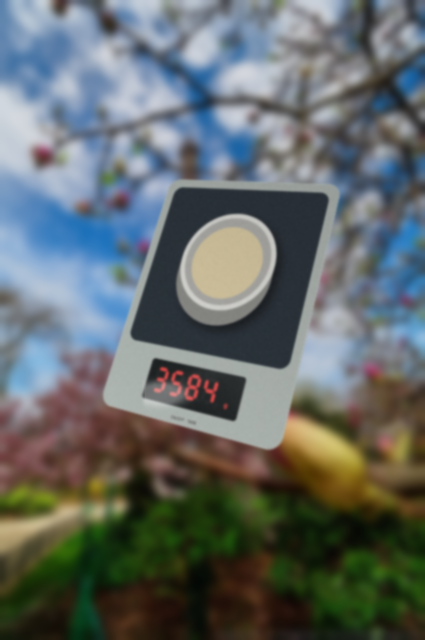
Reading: **3584** g
